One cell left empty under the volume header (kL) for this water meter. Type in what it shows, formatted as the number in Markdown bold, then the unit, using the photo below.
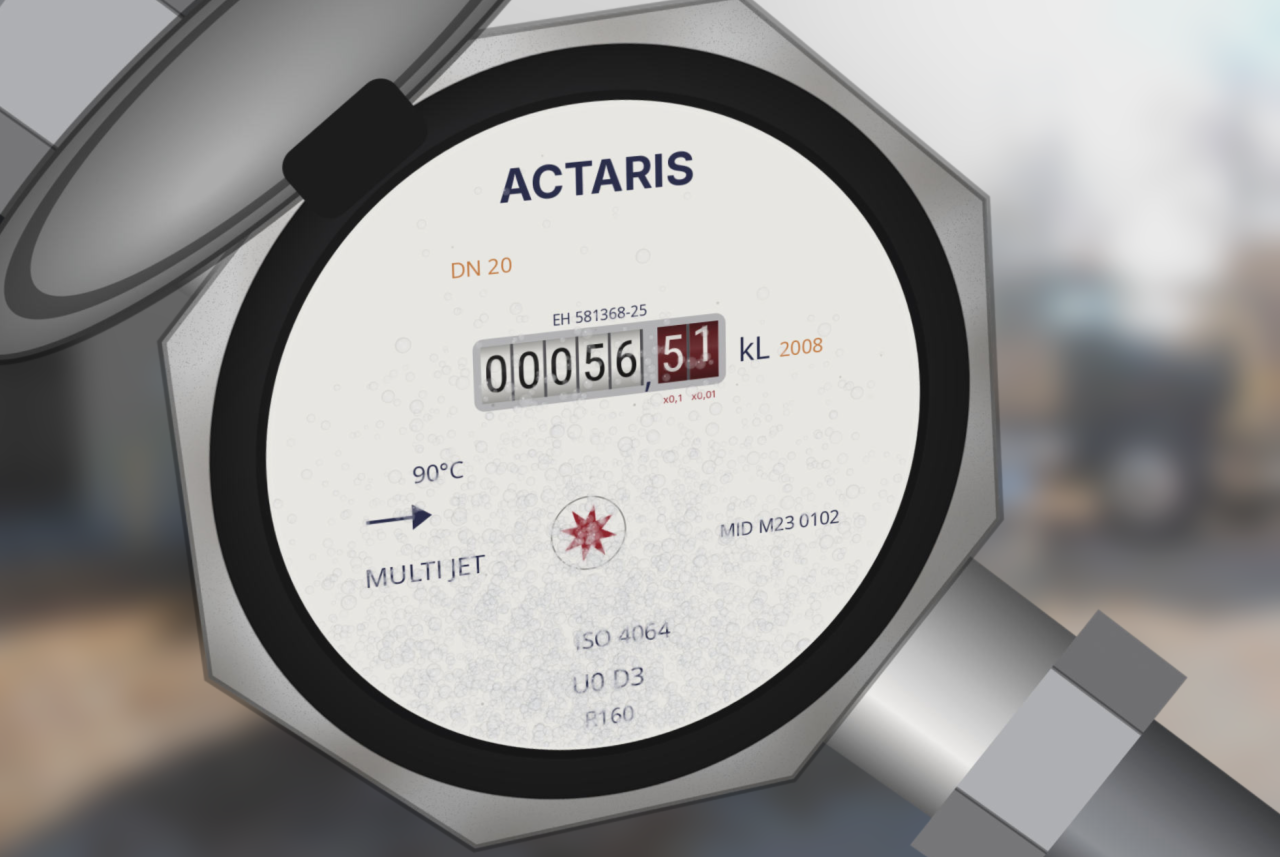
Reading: **56.51** kL
